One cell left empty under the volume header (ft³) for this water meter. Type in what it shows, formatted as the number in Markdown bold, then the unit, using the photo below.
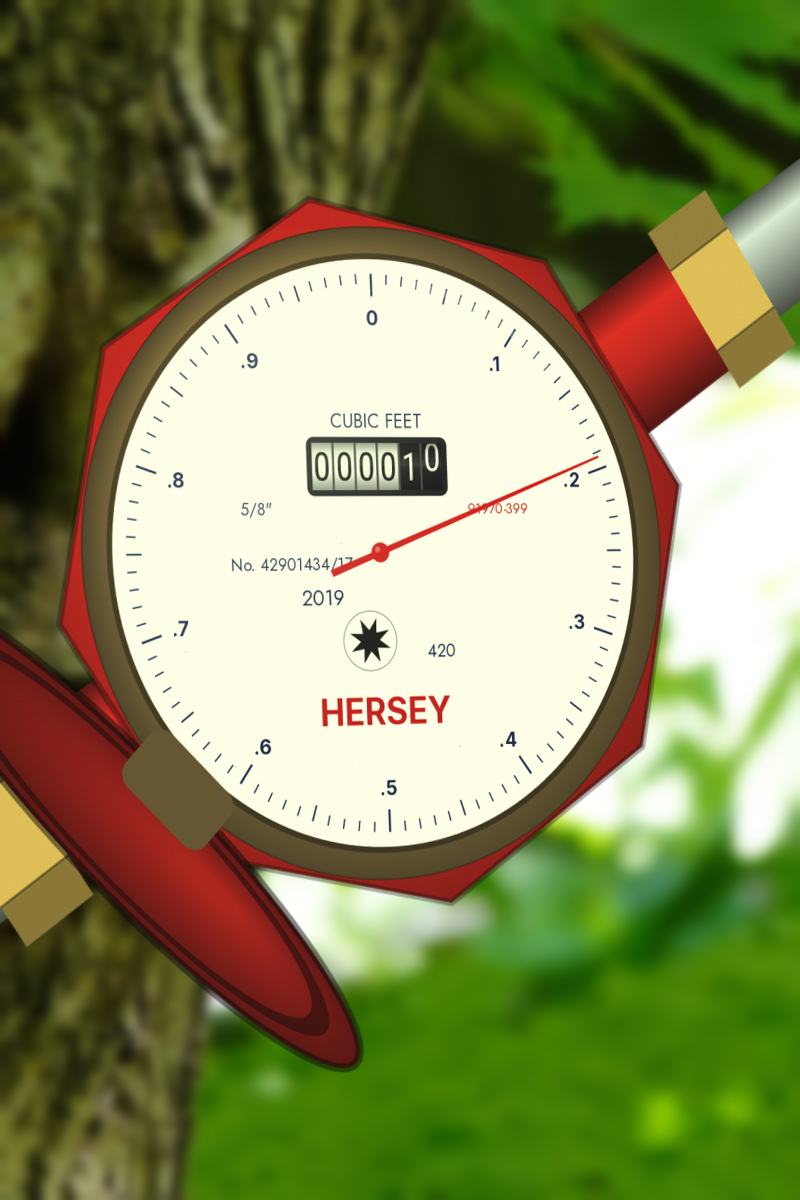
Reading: **10.19** ft³
